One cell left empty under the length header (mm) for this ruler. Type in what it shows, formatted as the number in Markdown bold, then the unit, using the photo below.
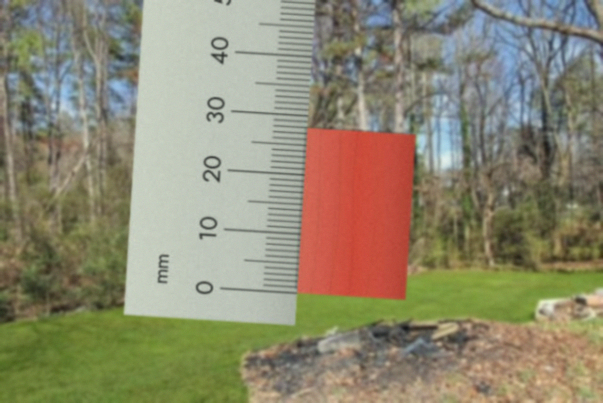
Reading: **28** mm
